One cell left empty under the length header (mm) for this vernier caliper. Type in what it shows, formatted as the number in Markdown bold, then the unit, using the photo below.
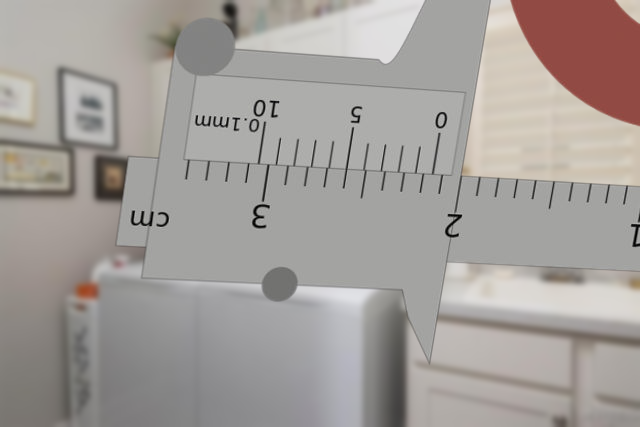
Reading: **21.5** mm
